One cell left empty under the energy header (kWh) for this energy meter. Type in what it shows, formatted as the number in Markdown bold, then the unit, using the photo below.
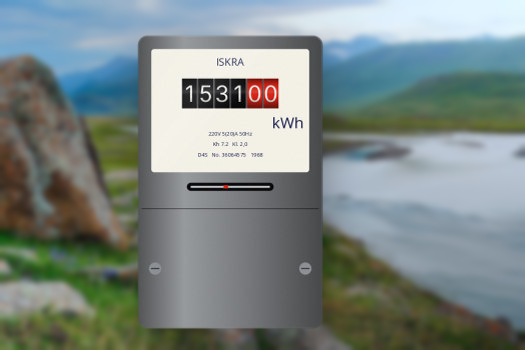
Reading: **1531.00** kWh
